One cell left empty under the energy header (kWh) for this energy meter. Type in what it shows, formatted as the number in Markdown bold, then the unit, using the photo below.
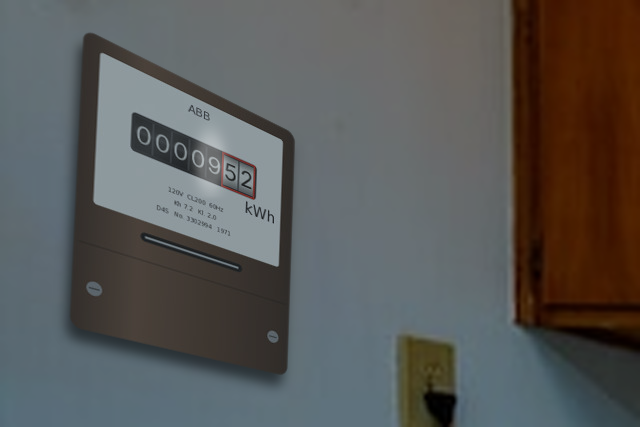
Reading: **9.52** kWh
